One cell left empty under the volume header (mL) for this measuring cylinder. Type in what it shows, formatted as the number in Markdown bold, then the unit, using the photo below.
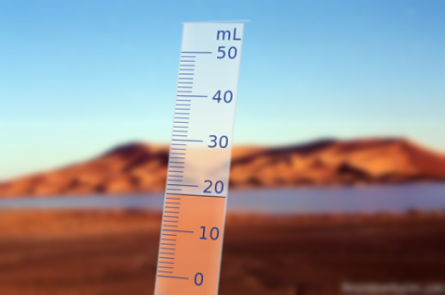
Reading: **18** mL
